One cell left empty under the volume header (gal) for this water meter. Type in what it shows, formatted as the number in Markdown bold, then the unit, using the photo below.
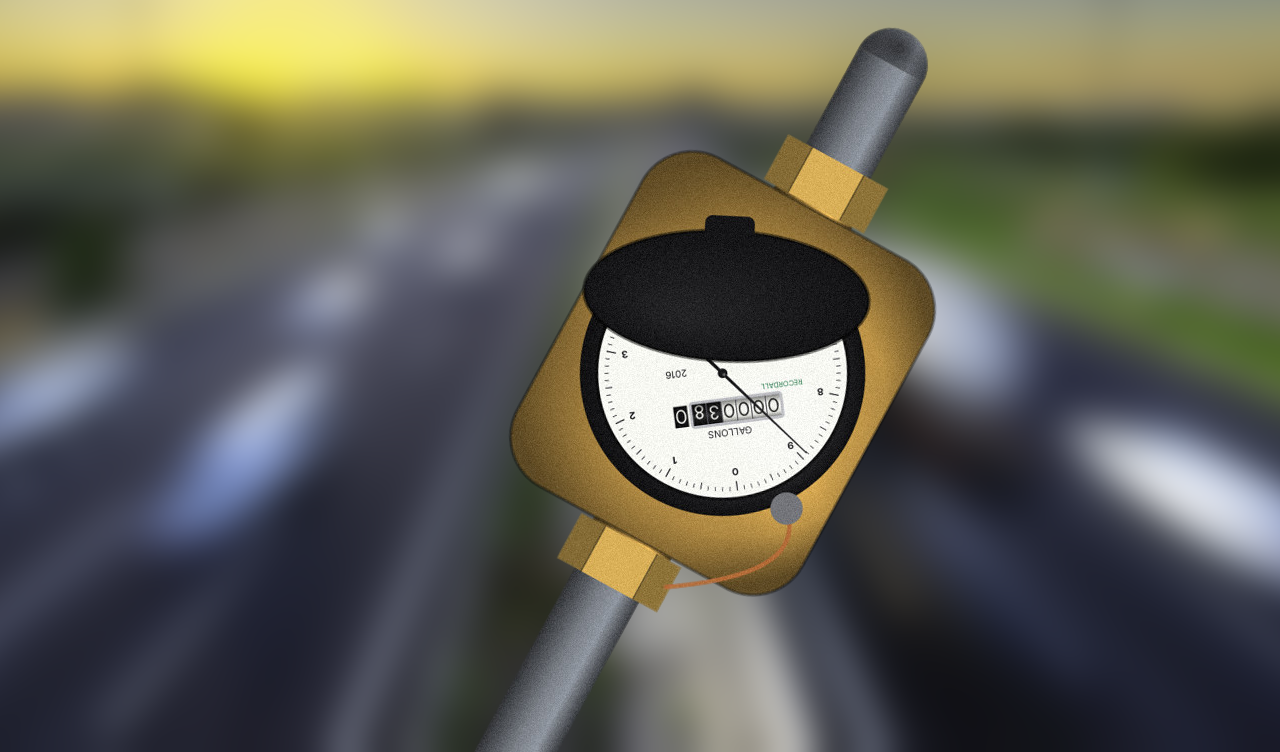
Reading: **378.9** gal
